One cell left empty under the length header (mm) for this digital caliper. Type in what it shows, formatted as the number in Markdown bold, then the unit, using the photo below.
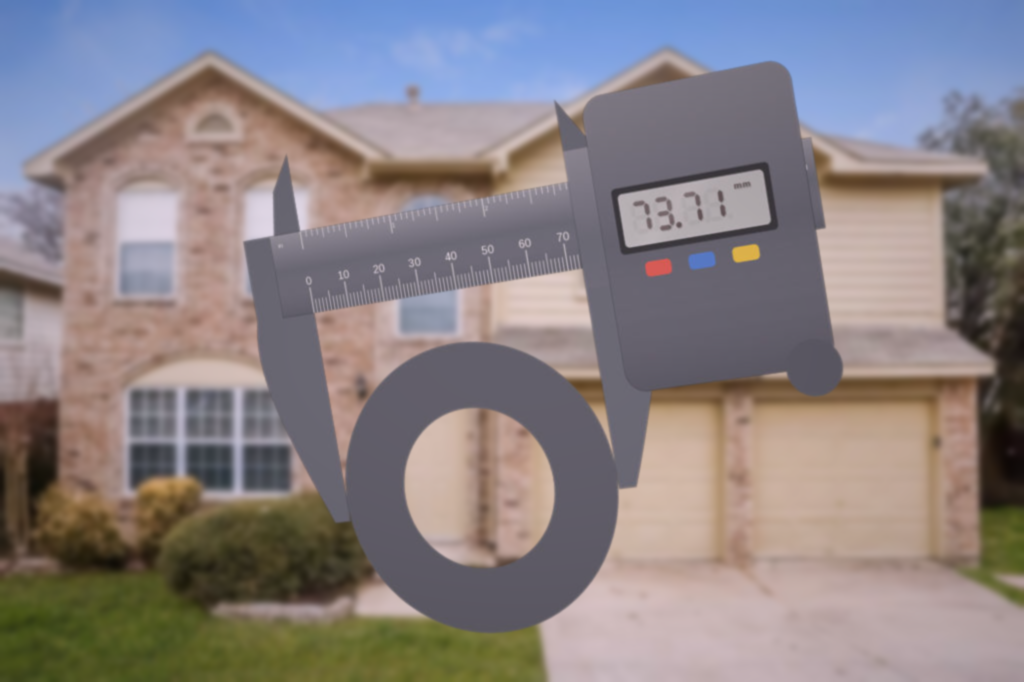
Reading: **73.71** mm
